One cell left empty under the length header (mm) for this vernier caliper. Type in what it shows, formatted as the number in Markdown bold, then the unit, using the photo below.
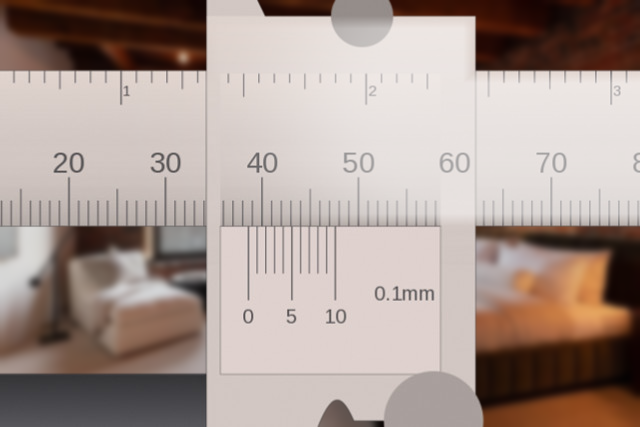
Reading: **38.6** mm
